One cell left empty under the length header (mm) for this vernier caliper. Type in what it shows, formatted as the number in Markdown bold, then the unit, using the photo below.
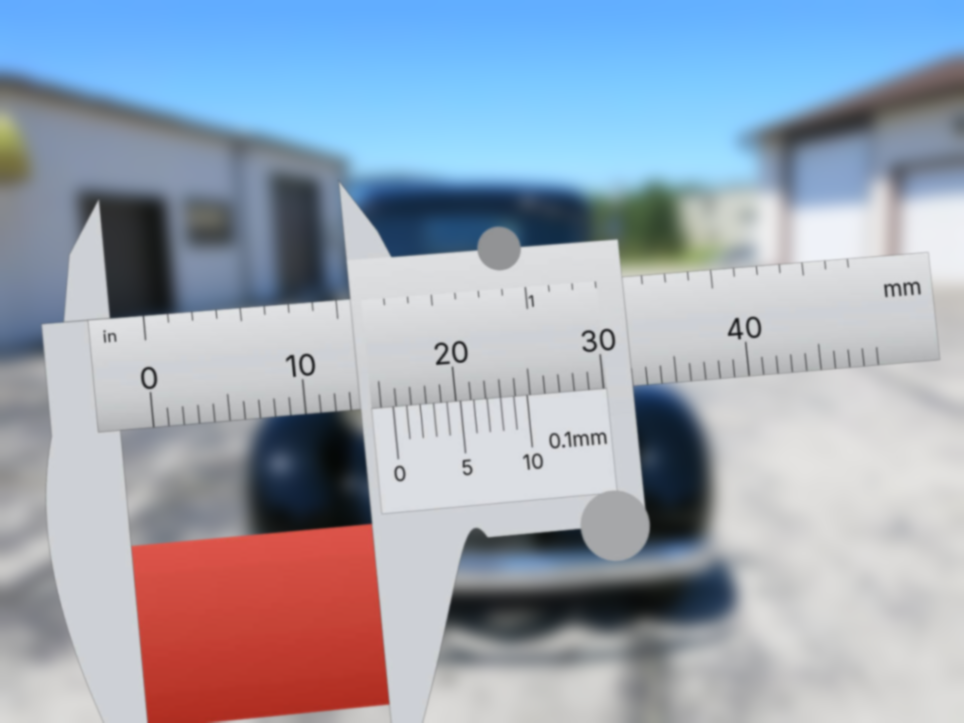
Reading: **15.8** mm
